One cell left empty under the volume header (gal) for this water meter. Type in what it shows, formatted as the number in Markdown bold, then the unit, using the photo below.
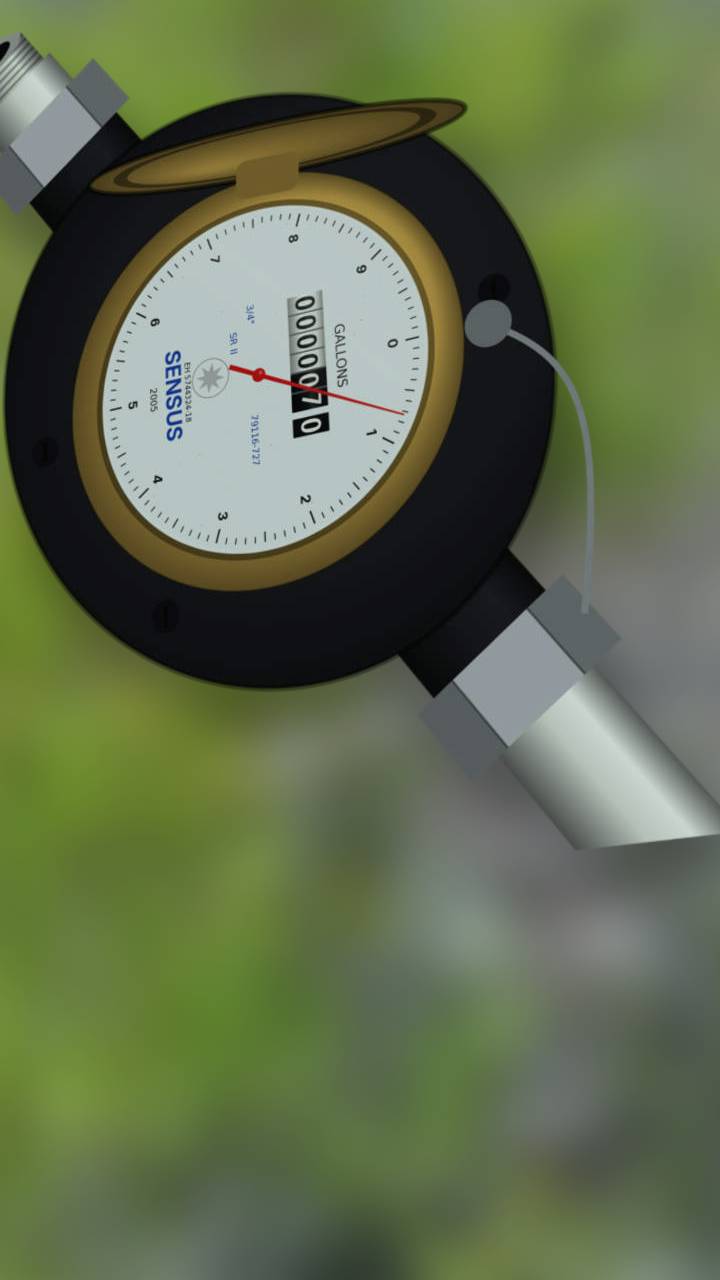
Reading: **70.7** gal
